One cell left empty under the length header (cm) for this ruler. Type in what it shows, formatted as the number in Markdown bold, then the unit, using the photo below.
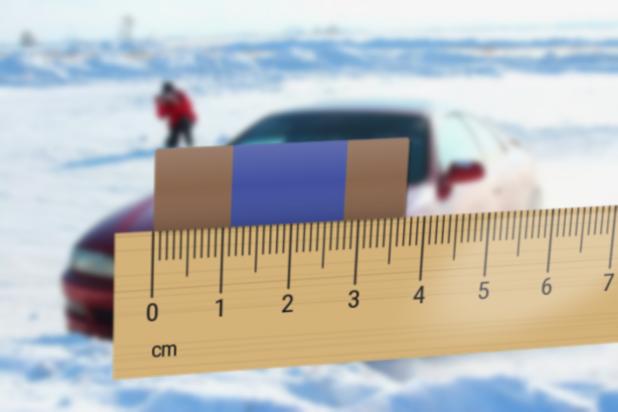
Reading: **3.7** cm
